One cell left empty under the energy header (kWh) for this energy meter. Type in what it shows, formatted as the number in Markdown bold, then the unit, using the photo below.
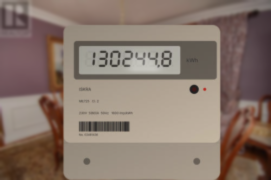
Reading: **130244.8** kWh
